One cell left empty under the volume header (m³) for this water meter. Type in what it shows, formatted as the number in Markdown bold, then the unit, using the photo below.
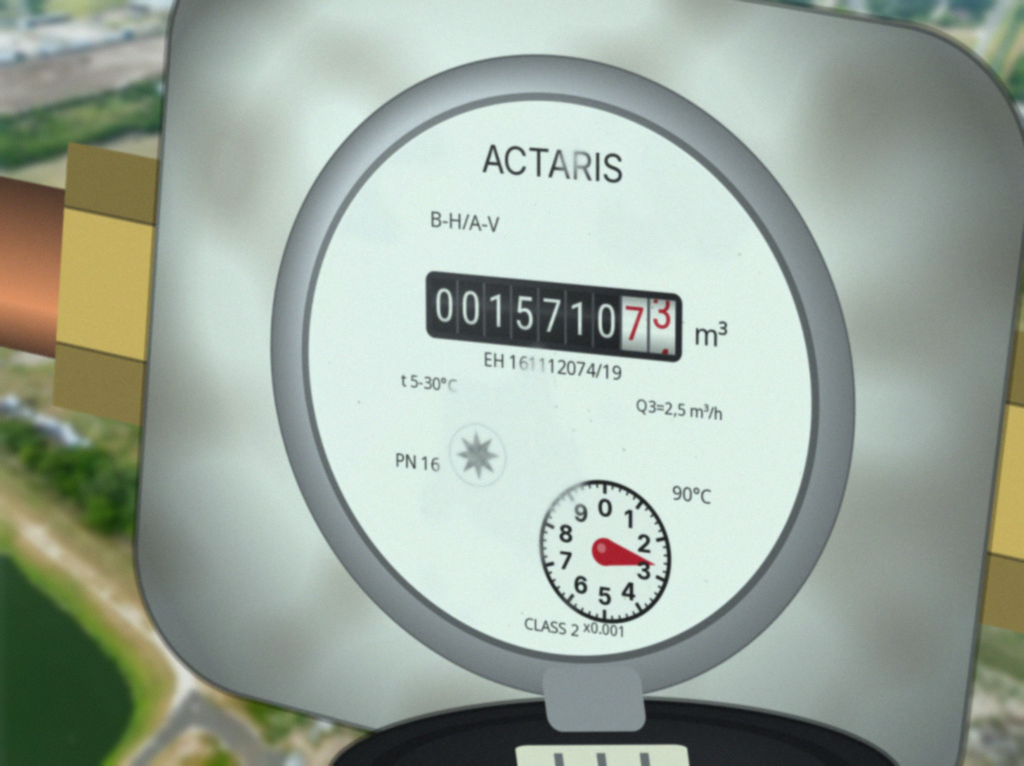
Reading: **15710.732** m³
